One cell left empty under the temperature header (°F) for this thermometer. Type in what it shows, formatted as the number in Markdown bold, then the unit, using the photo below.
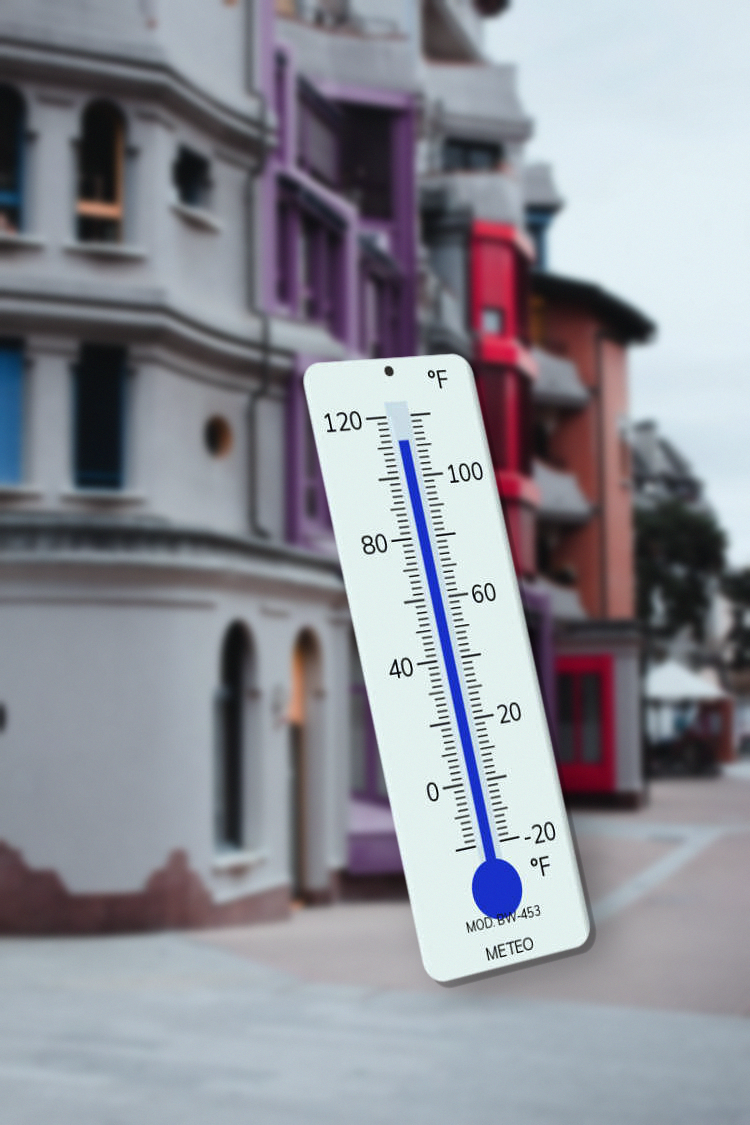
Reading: **112** °F
